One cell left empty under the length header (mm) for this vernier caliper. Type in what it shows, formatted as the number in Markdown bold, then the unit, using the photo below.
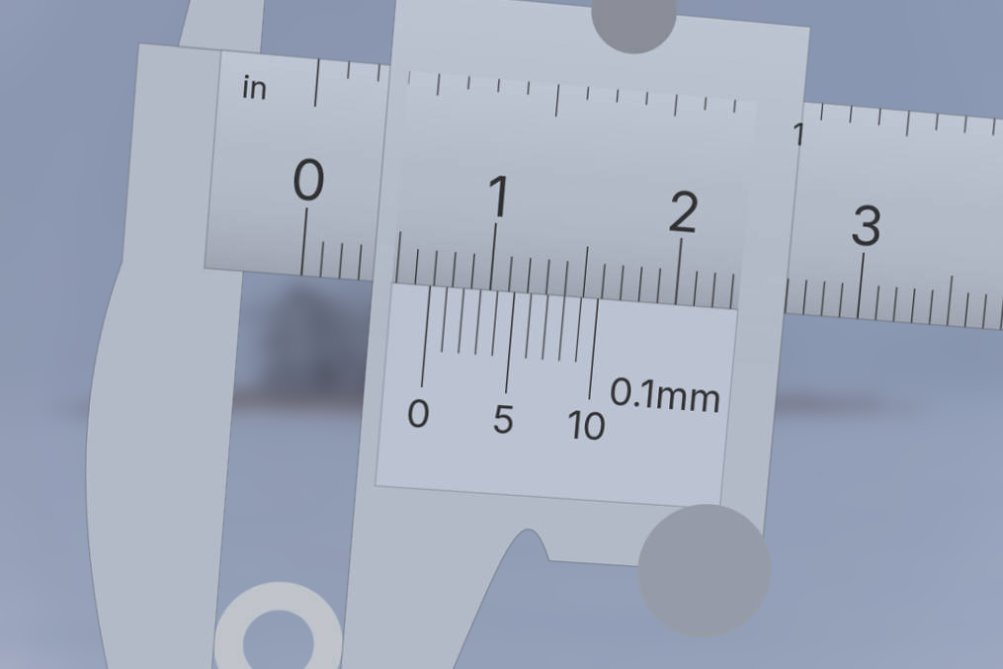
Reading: **6.8** mm
